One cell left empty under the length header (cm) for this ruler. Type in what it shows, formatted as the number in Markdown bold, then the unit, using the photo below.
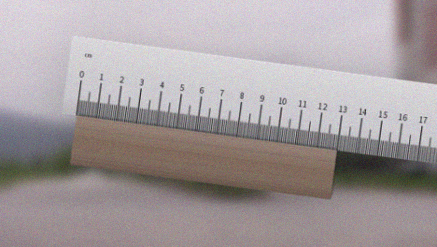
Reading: **13** cm
